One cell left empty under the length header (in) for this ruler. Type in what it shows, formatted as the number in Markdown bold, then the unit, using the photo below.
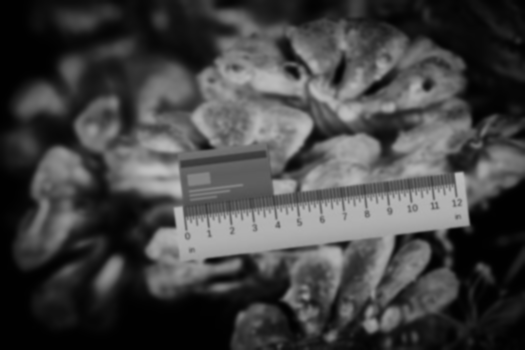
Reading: **4** in
